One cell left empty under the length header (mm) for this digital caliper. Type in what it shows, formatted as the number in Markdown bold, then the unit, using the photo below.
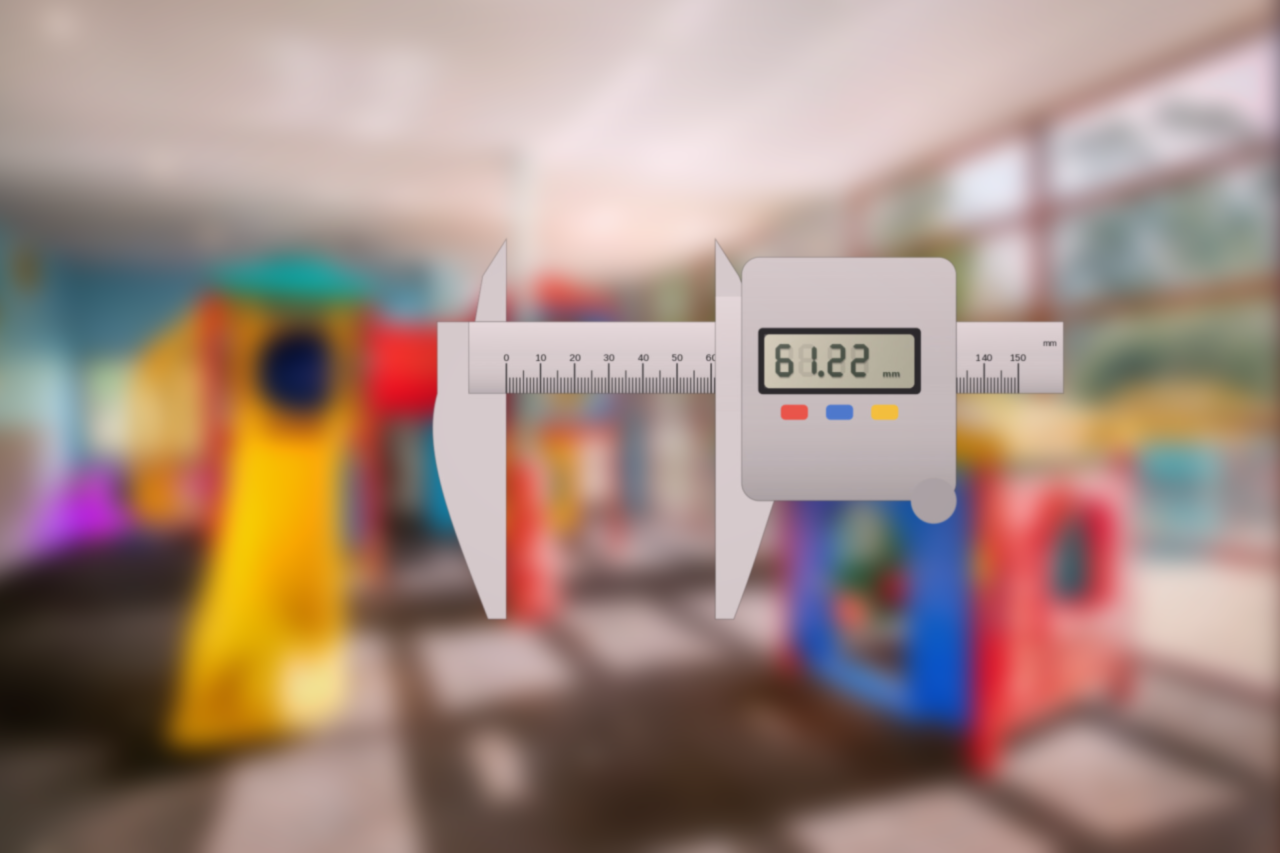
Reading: **61.22** mm
